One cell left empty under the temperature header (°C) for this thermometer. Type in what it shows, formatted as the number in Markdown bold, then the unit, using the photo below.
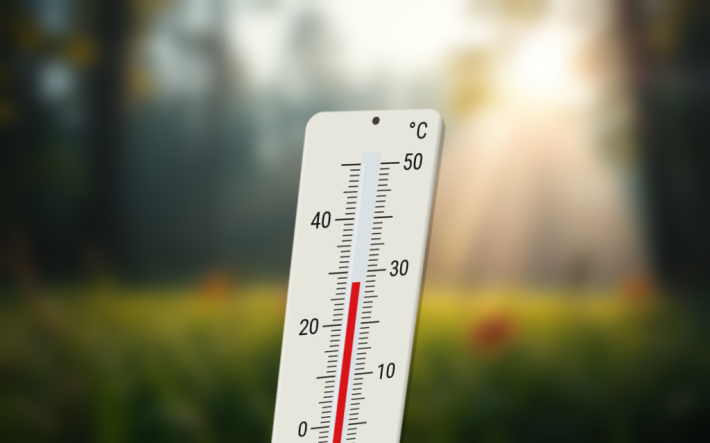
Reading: **28** °C
